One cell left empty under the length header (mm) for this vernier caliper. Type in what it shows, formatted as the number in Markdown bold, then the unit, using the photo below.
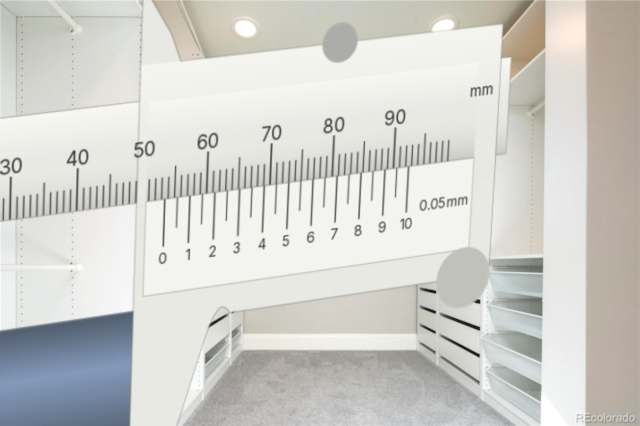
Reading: **53.5** mm
